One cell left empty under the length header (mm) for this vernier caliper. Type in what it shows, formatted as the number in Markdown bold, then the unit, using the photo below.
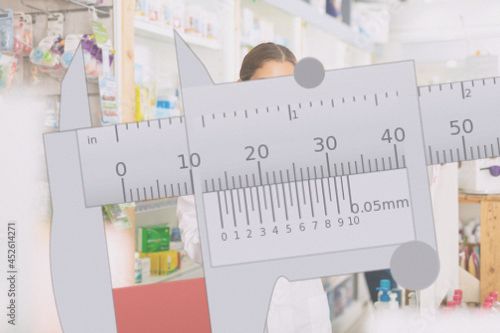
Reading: **13.6** mm
